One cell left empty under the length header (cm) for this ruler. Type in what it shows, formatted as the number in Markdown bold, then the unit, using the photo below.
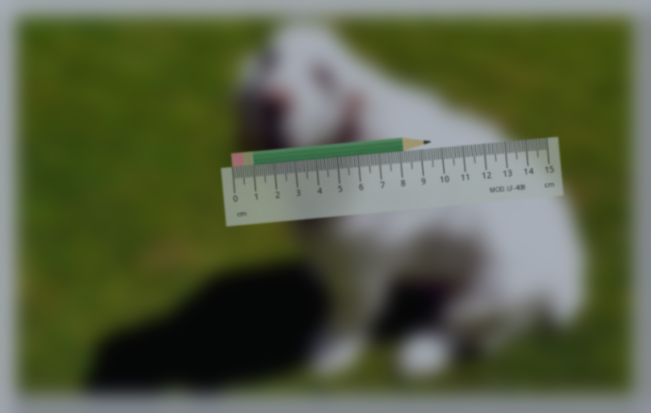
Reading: **9.5** cm
